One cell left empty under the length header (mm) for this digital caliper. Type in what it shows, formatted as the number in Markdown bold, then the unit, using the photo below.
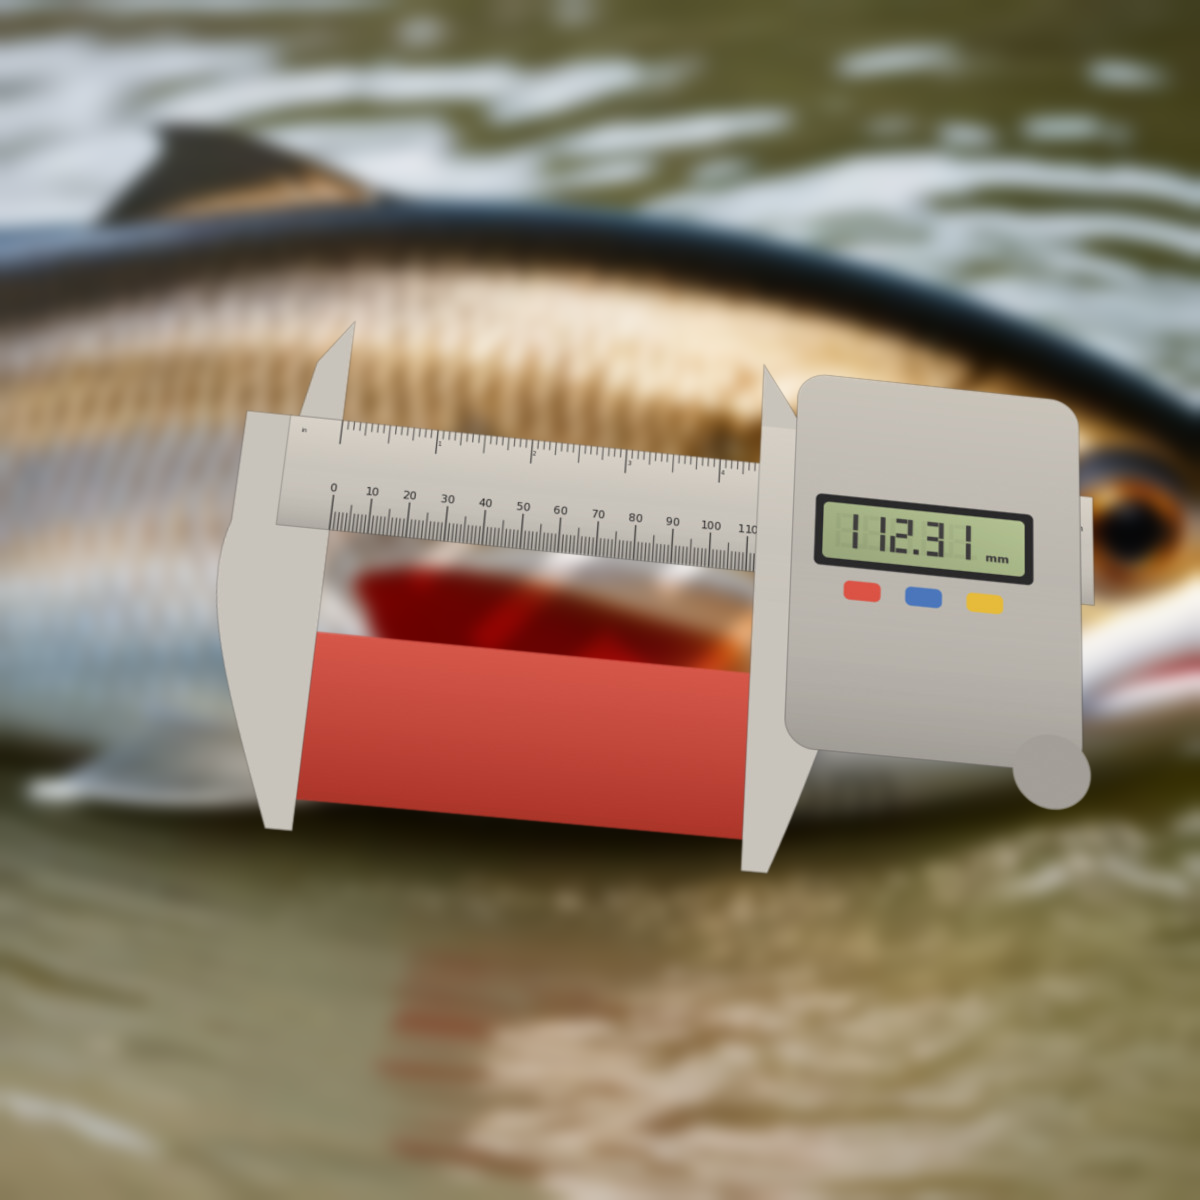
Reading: **112.31** mm
